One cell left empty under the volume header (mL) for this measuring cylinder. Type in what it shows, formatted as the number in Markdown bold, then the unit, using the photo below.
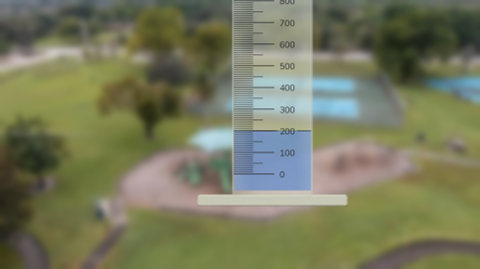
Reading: **200** mL
